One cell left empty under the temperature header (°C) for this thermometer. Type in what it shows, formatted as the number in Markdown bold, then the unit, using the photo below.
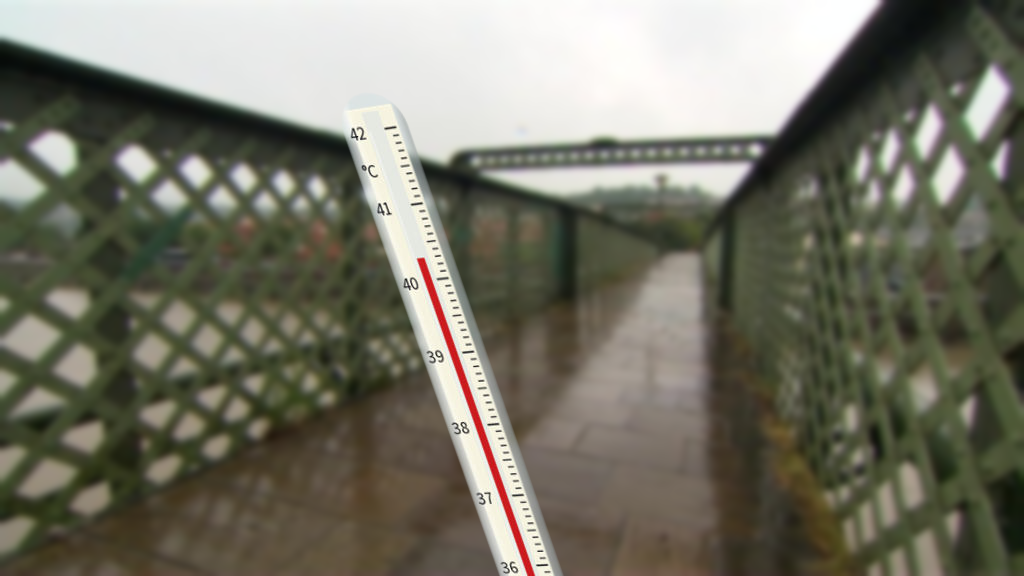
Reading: **40.3** °C
